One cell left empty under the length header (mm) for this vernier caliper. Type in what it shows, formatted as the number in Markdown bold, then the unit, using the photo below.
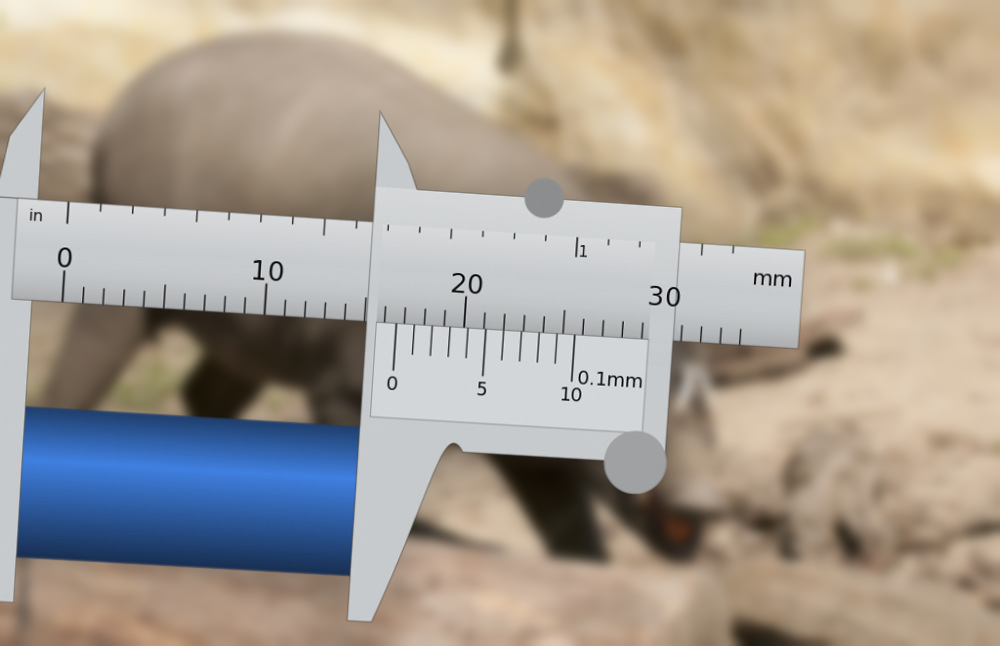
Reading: **16.6** mm
